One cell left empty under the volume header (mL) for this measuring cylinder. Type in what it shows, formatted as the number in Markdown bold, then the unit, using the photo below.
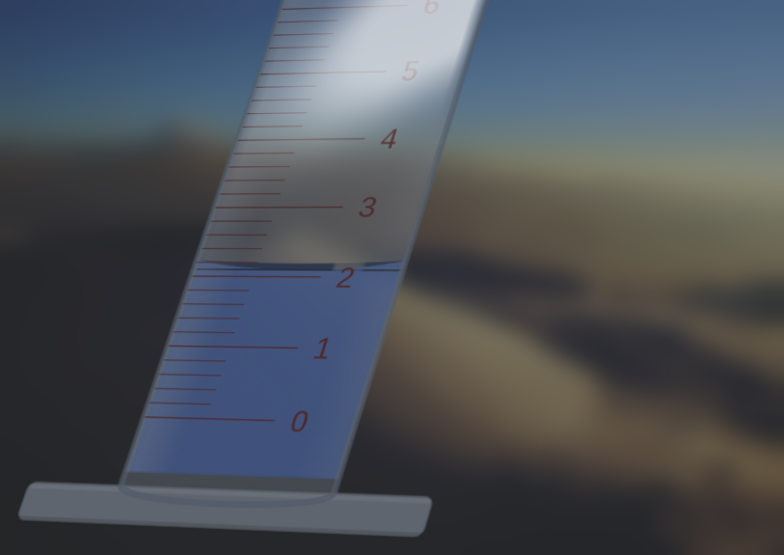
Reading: **2.1** mL
